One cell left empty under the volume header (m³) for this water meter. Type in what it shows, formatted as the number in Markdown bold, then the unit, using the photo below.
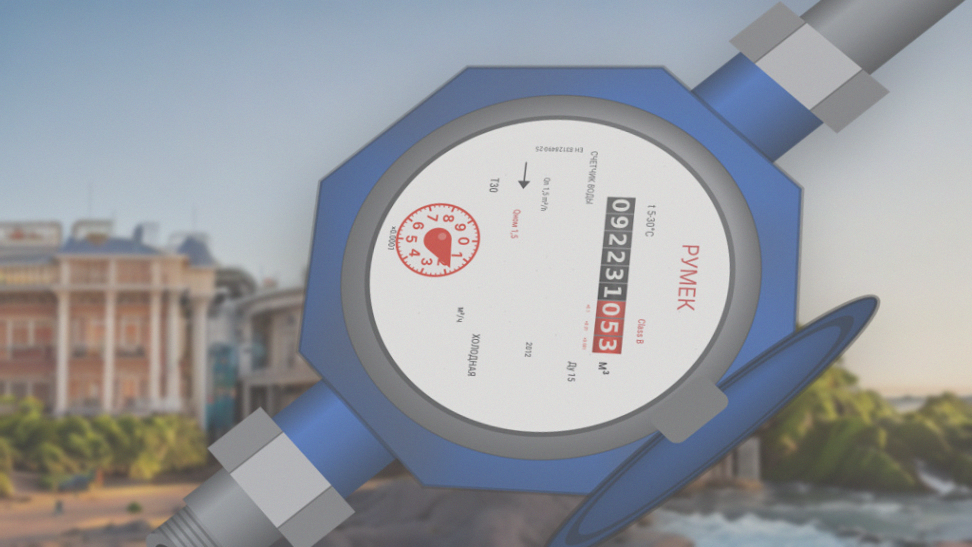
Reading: **92231.0531** m³
